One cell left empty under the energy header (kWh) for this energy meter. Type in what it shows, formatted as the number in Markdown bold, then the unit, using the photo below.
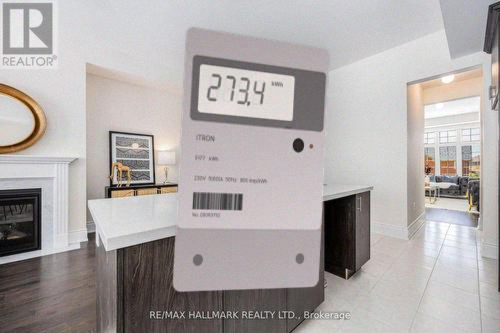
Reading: **273.4** kWh
